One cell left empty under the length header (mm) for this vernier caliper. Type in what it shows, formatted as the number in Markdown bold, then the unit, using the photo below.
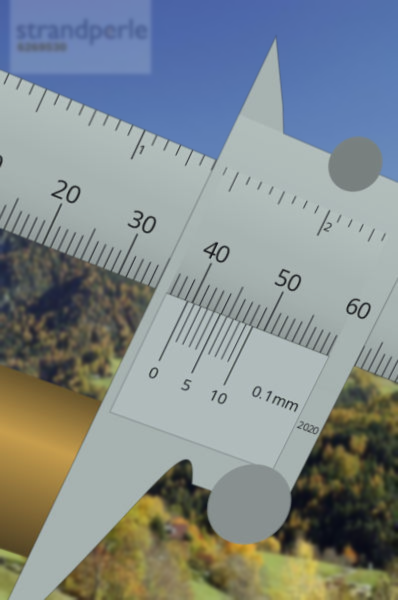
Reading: **39.4** mm
